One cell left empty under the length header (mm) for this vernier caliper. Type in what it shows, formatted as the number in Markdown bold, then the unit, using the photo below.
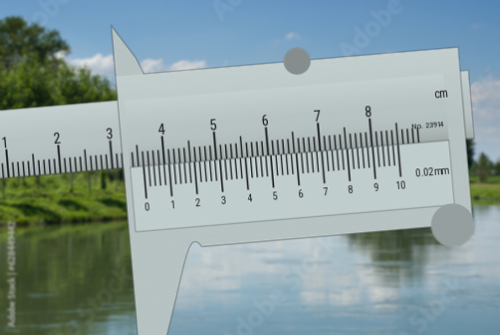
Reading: **36.0** mm
